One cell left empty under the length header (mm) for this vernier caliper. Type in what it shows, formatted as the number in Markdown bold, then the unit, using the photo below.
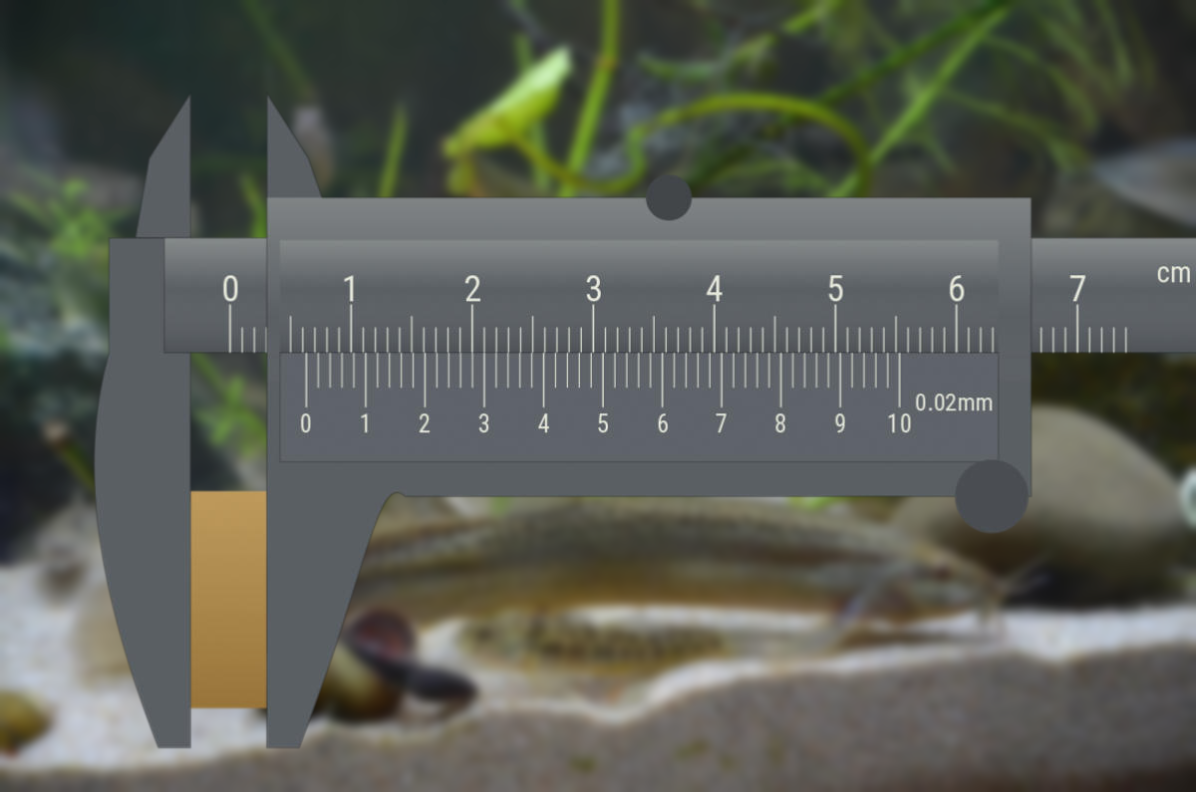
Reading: **6.3** mm
